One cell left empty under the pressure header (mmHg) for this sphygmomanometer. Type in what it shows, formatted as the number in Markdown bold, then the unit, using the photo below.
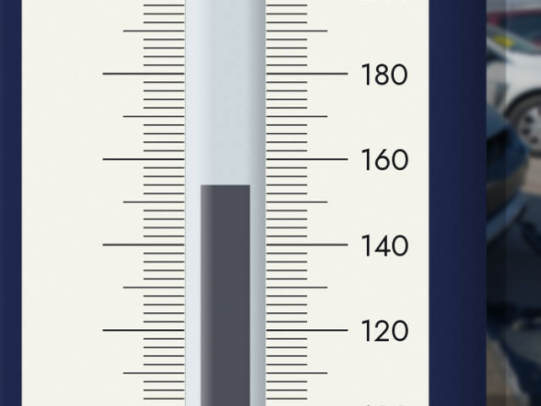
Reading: **154** mmHg
